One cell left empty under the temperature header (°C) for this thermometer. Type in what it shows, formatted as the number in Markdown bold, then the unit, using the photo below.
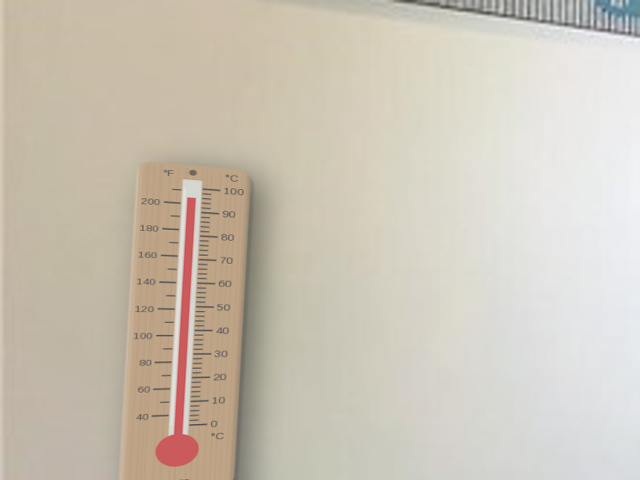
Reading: **96** °C
